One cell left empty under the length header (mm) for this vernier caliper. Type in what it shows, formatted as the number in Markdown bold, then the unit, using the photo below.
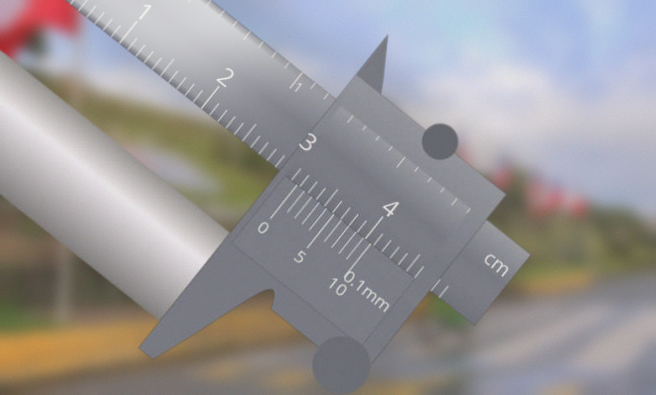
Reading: **31.7** mm
